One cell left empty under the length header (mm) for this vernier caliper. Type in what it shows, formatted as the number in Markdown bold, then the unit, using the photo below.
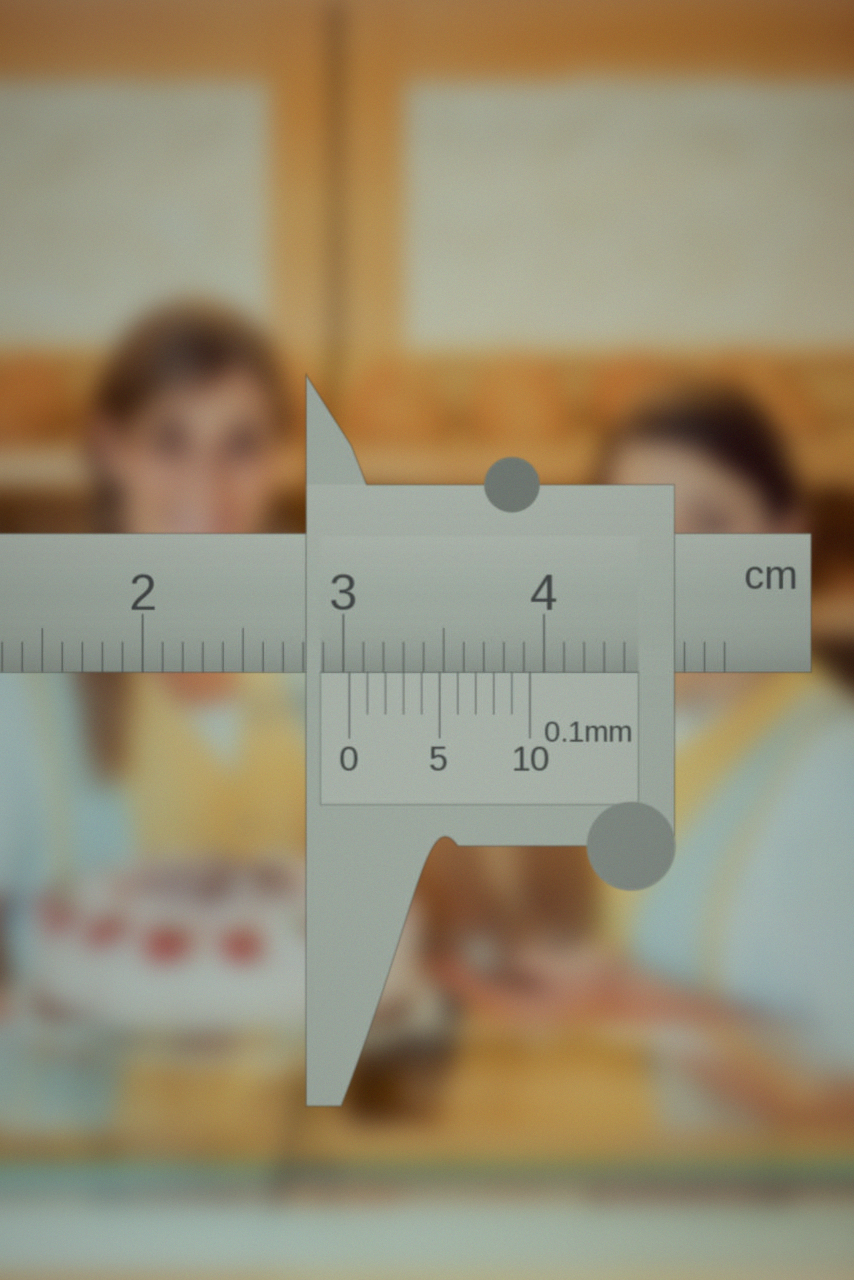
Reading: **30.3** mm
